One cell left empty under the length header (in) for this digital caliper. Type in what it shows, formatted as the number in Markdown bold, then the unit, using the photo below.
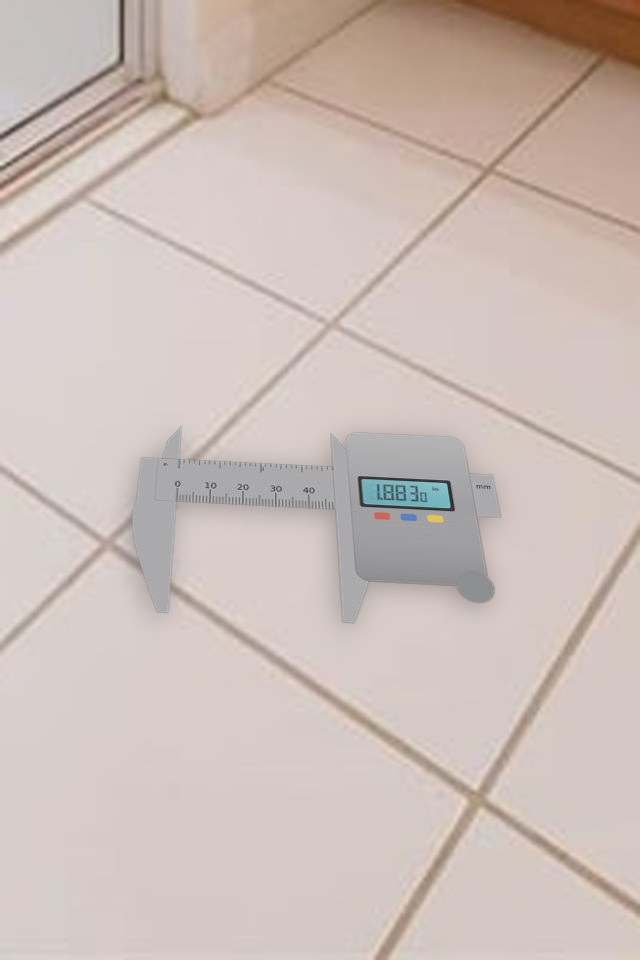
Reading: **1.8830** in
